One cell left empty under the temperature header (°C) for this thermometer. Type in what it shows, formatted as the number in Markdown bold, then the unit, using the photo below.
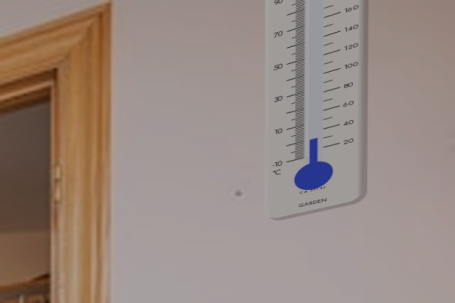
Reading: **0** °C
